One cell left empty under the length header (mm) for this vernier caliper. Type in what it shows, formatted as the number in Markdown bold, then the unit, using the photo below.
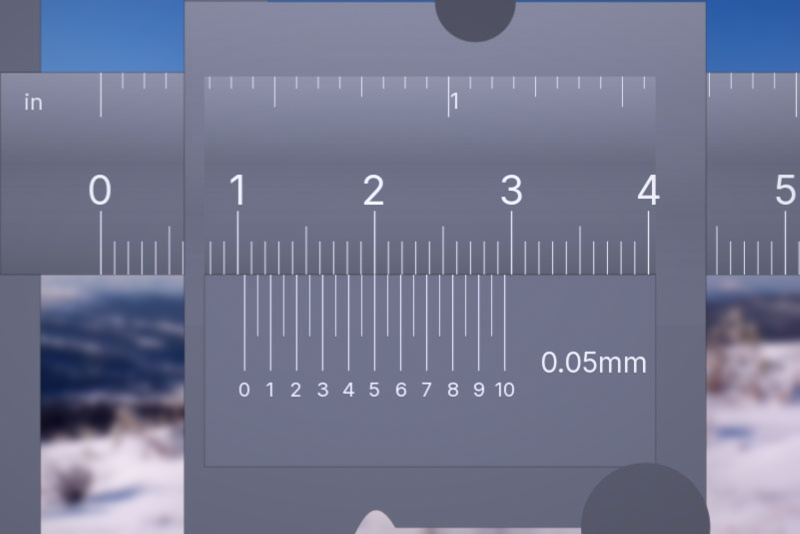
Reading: **10.5** mm
